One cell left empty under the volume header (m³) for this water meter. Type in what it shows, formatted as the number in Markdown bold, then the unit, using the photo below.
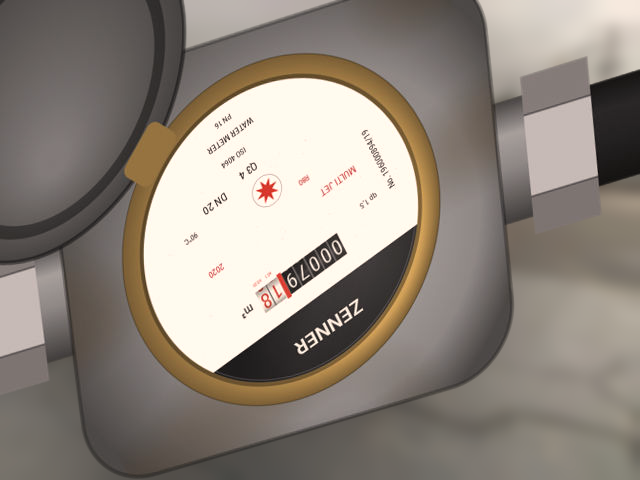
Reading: **79.18** m³
